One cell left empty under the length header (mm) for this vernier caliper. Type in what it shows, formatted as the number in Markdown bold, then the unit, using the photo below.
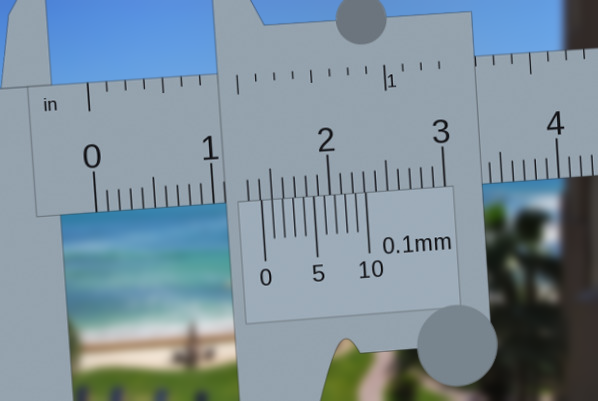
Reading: **14.1** mm
